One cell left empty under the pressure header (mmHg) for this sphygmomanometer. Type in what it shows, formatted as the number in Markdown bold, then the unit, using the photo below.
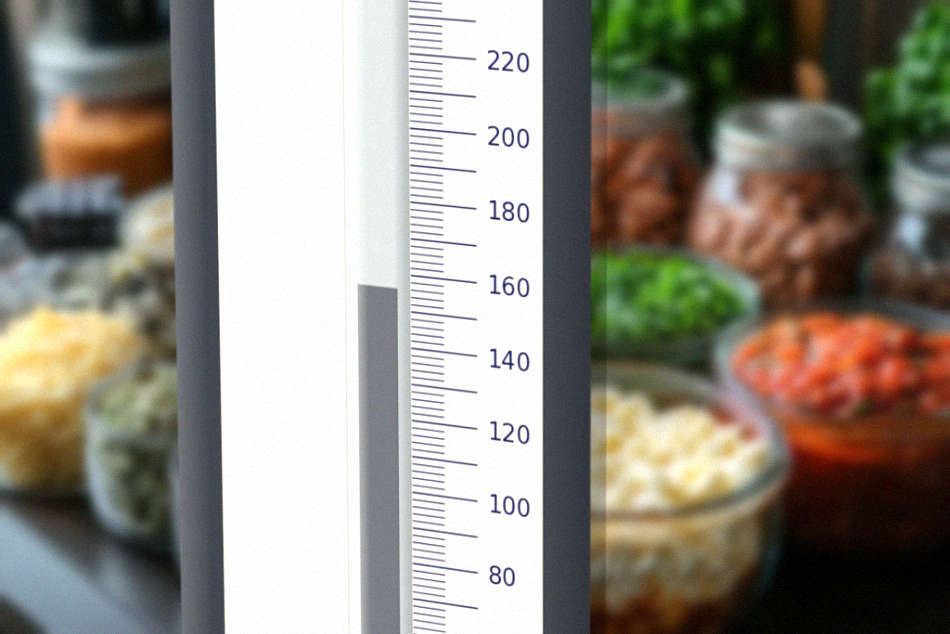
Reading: **156** mmHg
